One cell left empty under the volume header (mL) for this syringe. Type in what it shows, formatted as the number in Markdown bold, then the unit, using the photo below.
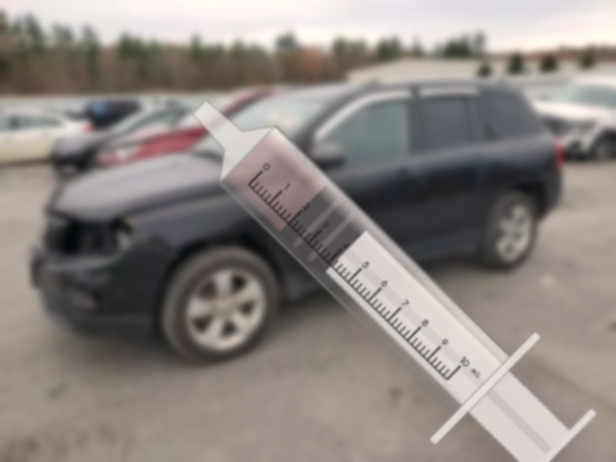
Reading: **2** mL
